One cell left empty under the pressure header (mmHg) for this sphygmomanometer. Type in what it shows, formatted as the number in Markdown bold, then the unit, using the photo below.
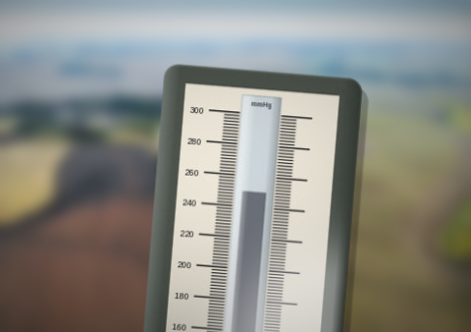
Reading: **250** mmHg
